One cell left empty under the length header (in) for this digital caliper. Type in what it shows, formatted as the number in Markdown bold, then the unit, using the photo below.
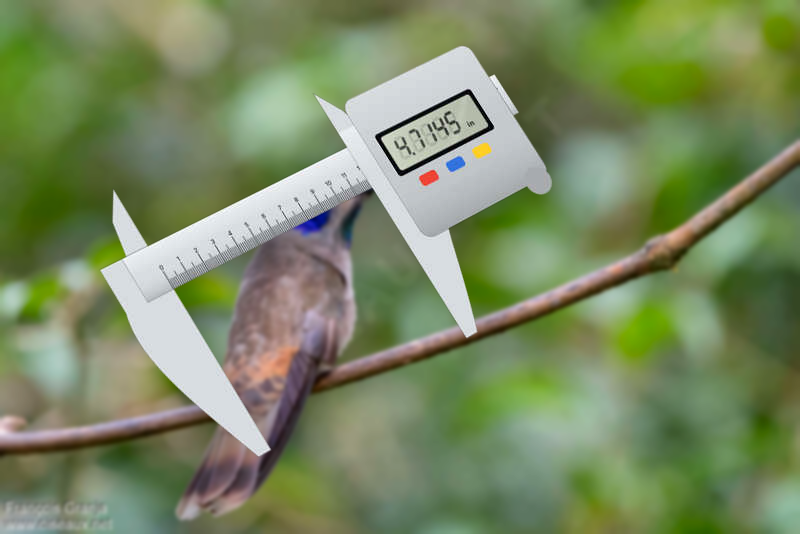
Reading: **4.7145** in
